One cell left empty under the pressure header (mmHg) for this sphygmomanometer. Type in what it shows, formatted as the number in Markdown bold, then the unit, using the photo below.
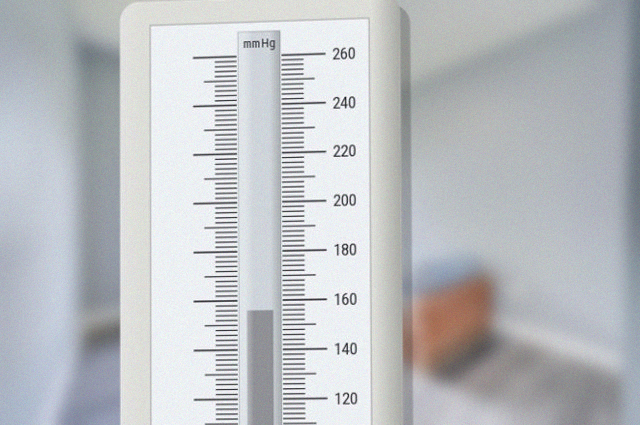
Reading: **156** mmHg
